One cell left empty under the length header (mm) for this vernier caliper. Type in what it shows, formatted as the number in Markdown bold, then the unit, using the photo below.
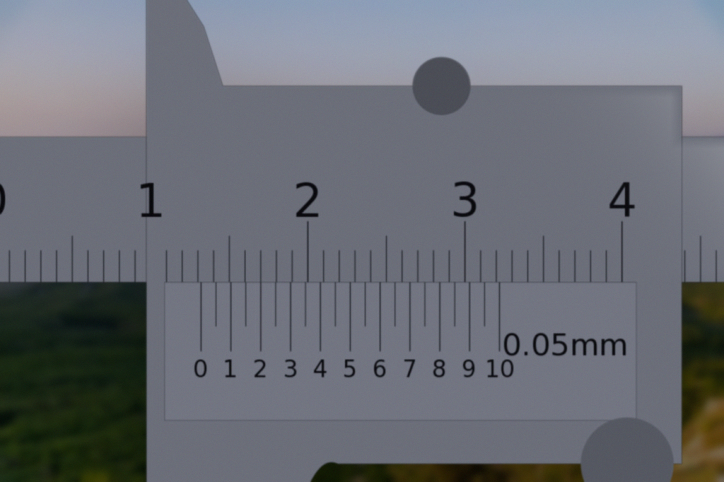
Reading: **13.2** mm
